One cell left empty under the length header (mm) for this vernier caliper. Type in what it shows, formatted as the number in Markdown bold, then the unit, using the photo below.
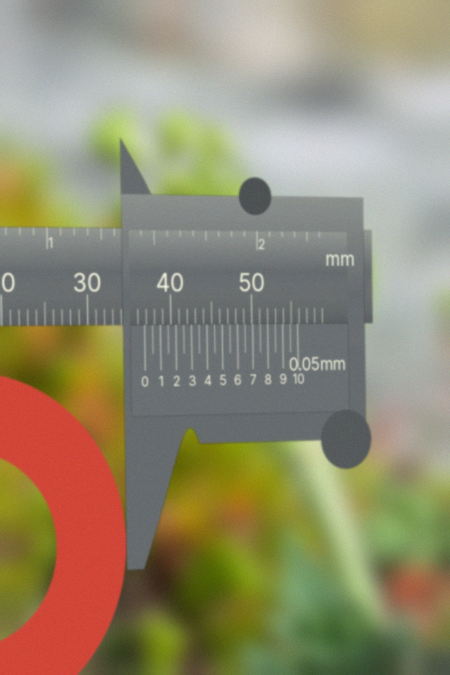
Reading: **36.8** mm
